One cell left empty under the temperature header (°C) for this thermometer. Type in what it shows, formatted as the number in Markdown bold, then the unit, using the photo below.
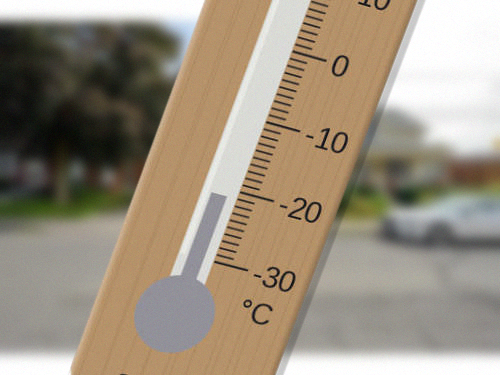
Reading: **-21** °C
